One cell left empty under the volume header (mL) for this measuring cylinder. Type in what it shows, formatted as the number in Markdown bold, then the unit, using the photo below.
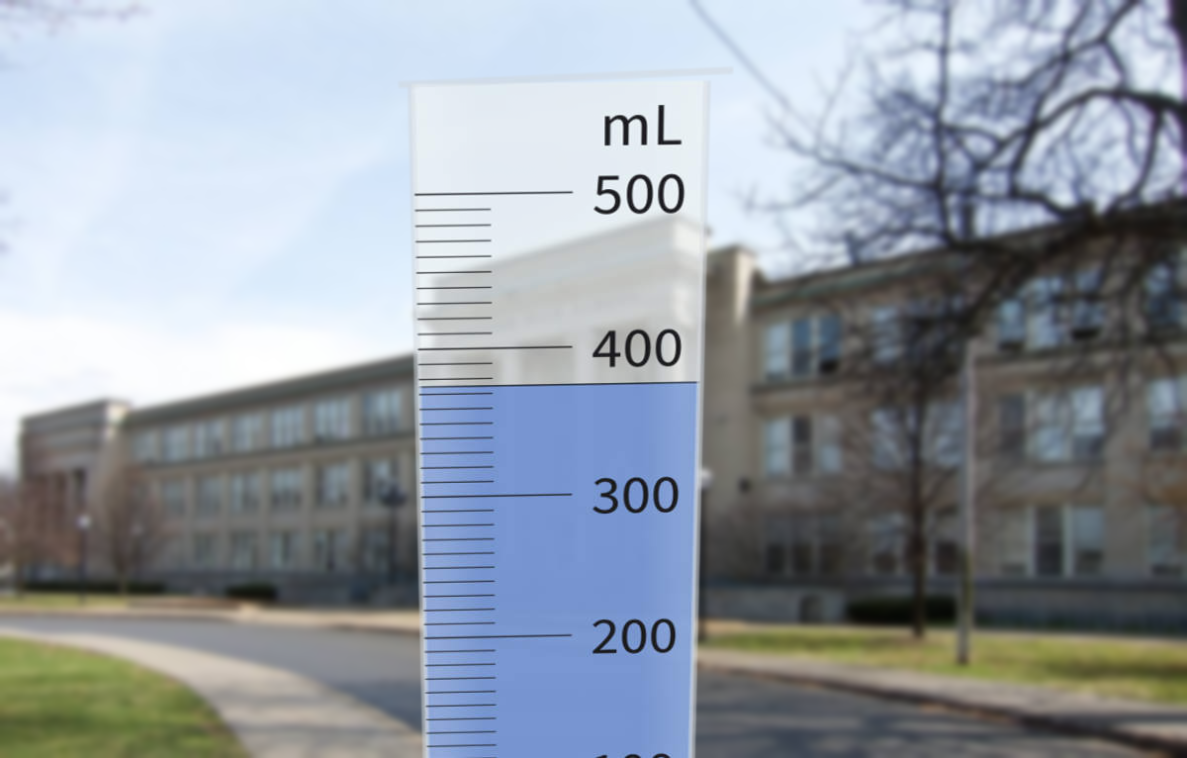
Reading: **375** mL
